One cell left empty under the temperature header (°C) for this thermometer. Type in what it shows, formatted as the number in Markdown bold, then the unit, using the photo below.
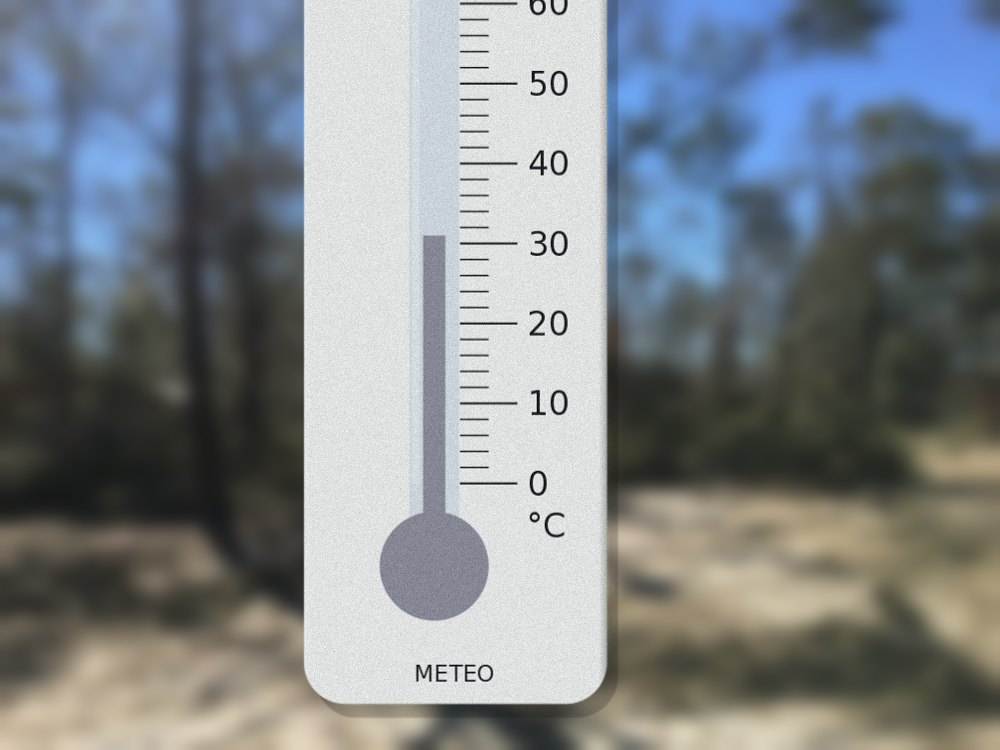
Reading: **31** °C
